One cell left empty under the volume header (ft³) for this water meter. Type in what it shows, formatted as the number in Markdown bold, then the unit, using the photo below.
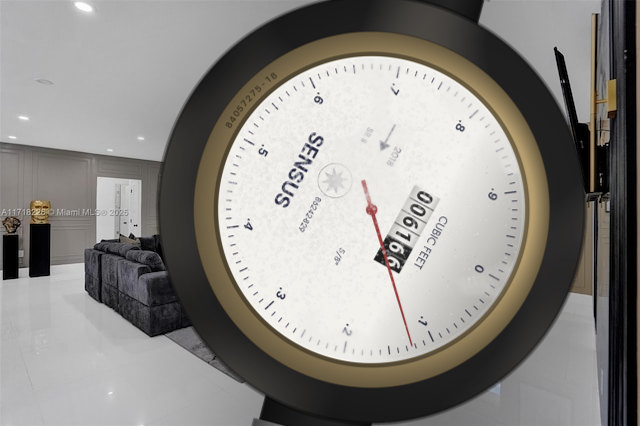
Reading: **6166.12** ft³
